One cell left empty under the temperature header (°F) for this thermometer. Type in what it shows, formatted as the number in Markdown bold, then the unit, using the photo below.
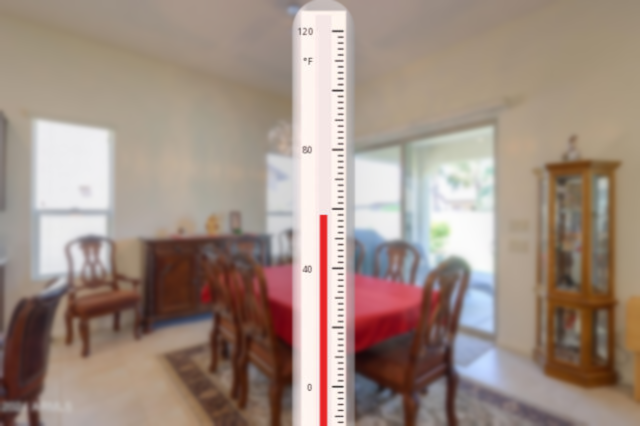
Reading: **58** °F
